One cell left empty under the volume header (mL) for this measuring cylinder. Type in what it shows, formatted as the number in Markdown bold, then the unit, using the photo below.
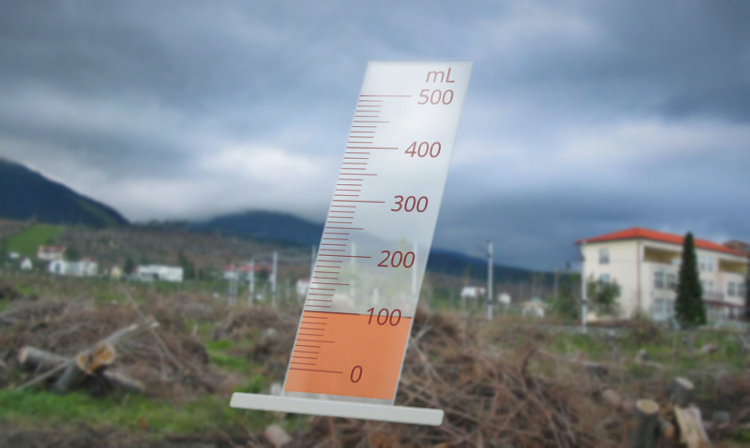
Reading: **100** mL
